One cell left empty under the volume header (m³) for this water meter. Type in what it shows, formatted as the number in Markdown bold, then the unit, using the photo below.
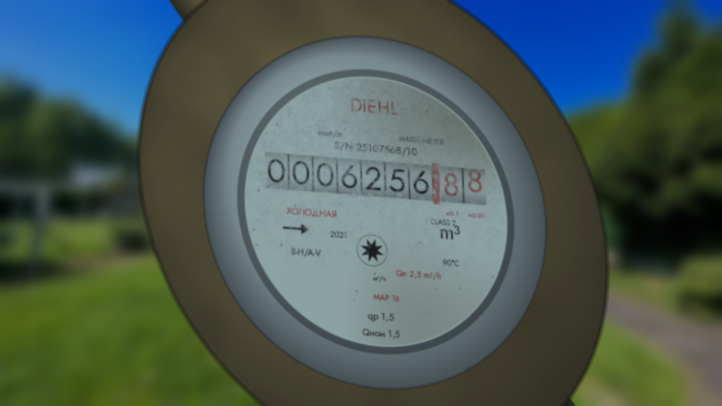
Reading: **6256.88** m³
